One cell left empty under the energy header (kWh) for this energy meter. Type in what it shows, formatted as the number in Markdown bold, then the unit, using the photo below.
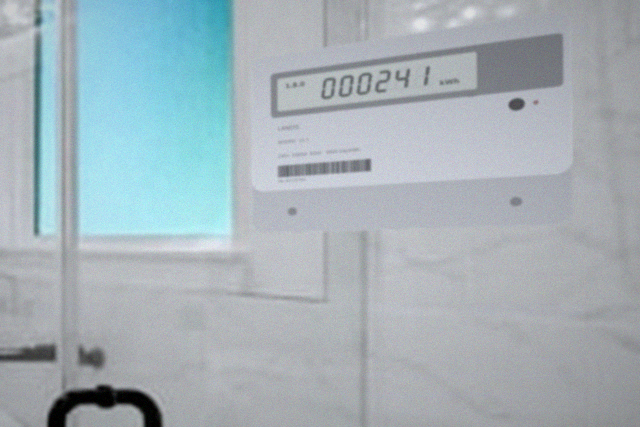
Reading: **241** kWh
